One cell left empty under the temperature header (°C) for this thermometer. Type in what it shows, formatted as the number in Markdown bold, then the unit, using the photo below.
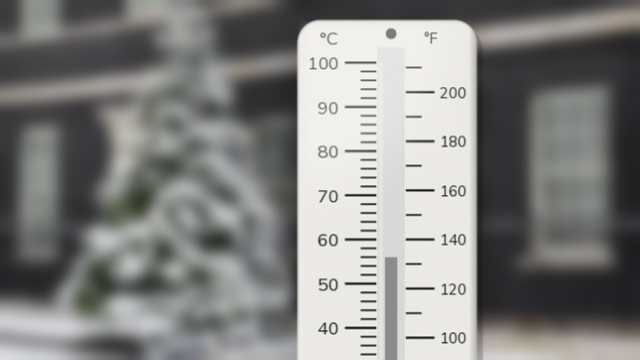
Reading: **56** °C
